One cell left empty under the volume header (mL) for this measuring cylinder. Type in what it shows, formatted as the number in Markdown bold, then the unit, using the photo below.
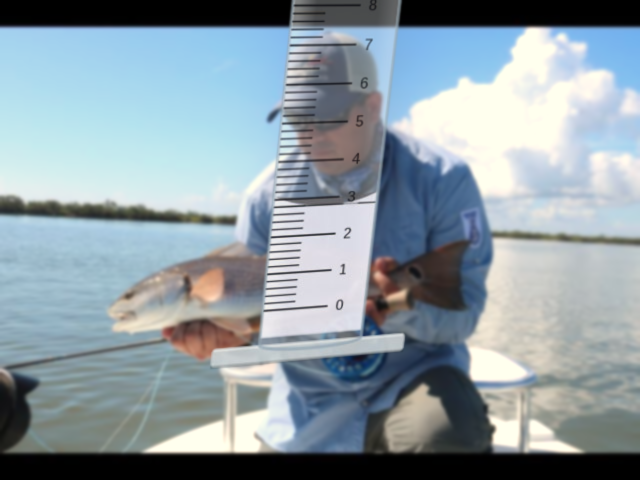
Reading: **2.8** mL
